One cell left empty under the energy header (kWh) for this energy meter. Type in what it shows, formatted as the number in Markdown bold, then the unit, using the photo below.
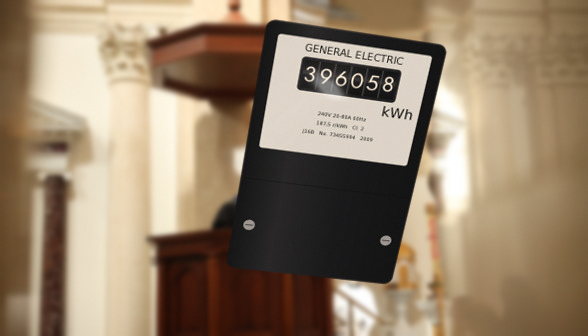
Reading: **396058** kWh
